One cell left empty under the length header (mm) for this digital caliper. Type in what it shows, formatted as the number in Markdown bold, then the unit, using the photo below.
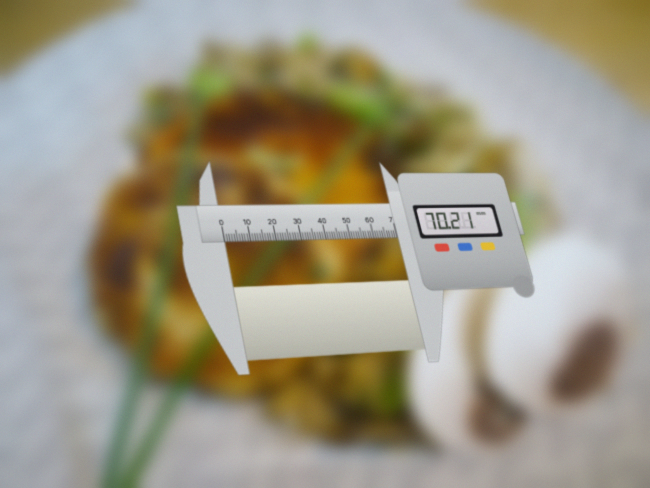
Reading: **70.21** mm
